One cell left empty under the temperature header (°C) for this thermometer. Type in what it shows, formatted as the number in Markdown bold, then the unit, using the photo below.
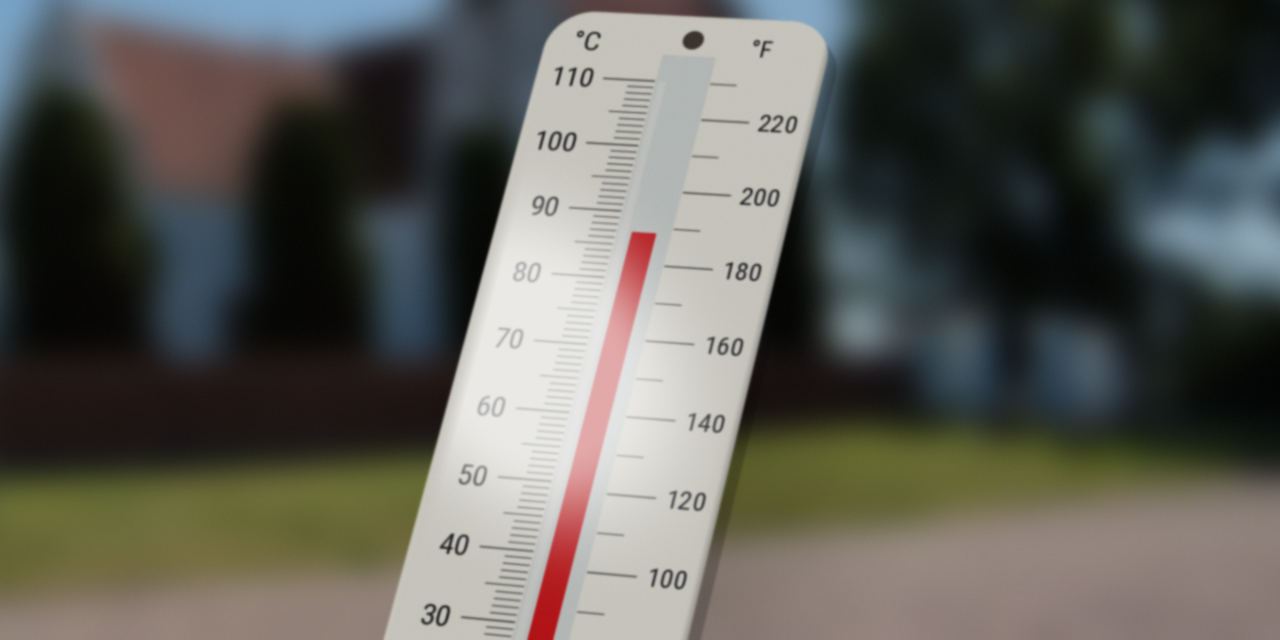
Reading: **87** °C
